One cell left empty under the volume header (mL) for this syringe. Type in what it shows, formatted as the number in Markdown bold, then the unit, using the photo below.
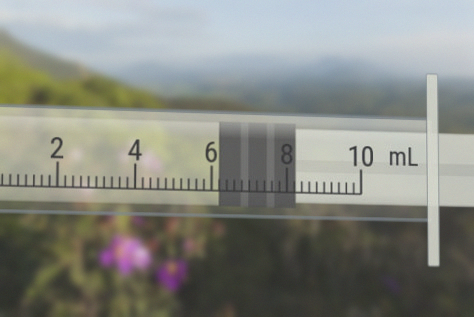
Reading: **6.2** mL
